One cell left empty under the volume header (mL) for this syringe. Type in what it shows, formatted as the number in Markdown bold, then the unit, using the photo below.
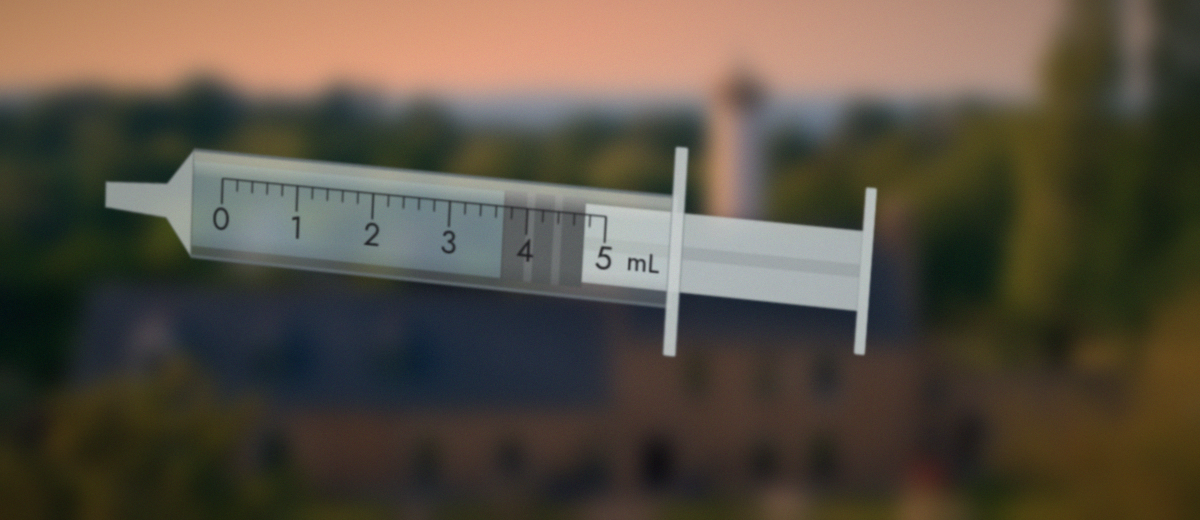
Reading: **3.7** mL
